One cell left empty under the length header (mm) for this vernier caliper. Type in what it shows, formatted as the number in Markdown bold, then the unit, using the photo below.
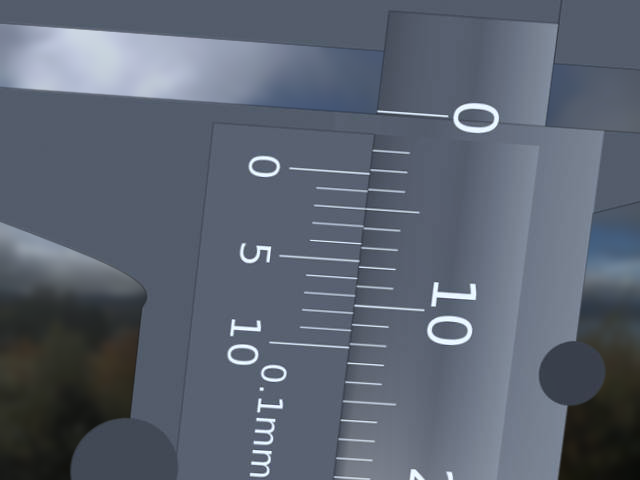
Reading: **3.2** mm
